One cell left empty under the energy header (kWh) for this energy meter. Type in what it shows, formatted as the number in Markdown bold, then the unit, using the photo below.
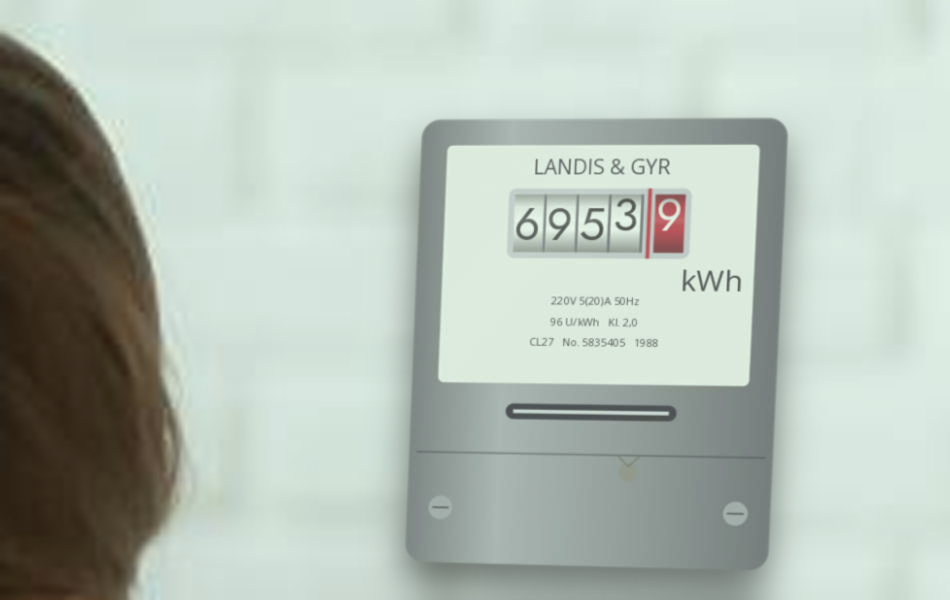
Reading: **6953.9** kWh
